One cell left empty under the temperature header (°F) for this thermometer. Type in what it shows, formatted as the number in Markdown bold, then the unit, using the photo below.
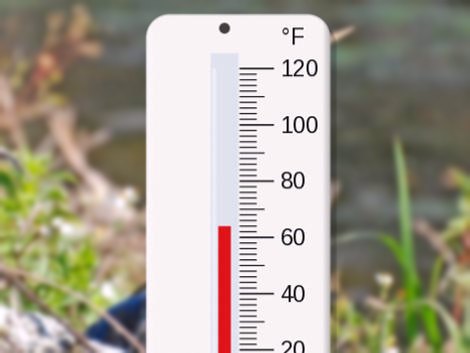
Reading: **64** °F
